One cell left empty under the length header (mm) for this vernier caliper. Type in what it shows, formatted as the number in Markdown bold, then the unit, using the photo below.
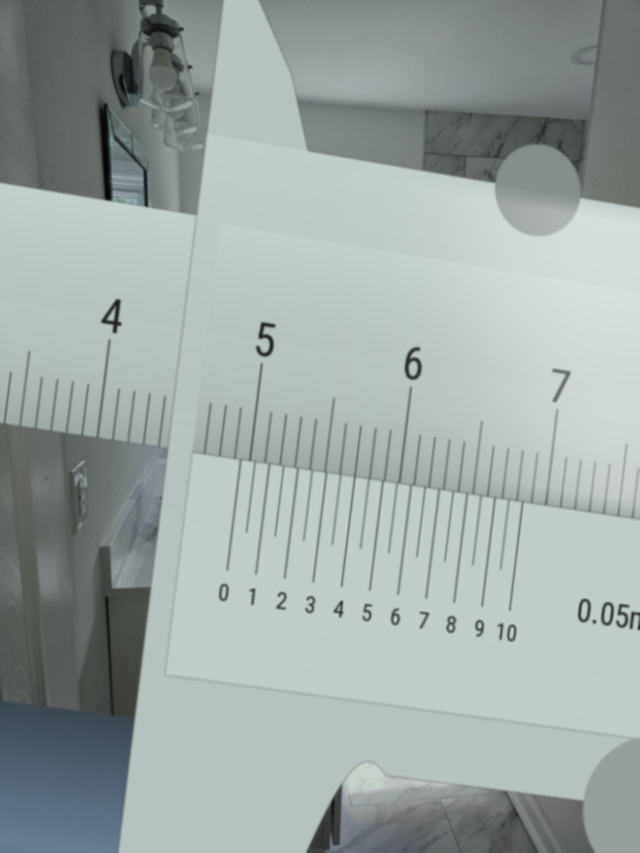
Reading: **49.4** mm
